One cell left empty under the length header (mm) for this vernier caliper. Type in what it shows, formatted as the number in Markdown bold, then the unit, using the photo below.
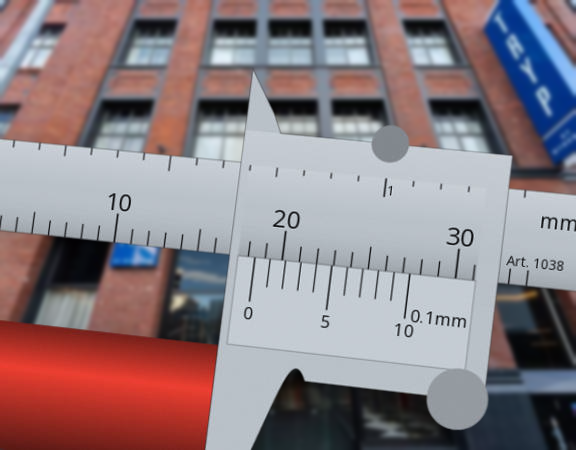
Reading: **18.4** mm
